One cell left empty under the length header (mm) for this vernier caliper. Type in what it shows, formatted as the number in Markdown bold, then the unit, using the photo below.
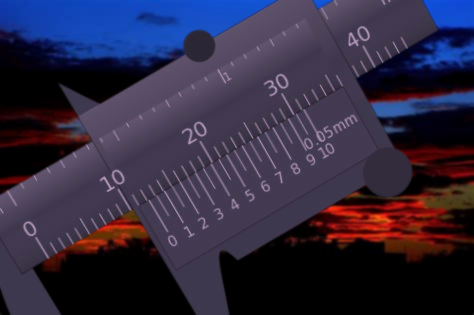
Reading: **12.2** mm
